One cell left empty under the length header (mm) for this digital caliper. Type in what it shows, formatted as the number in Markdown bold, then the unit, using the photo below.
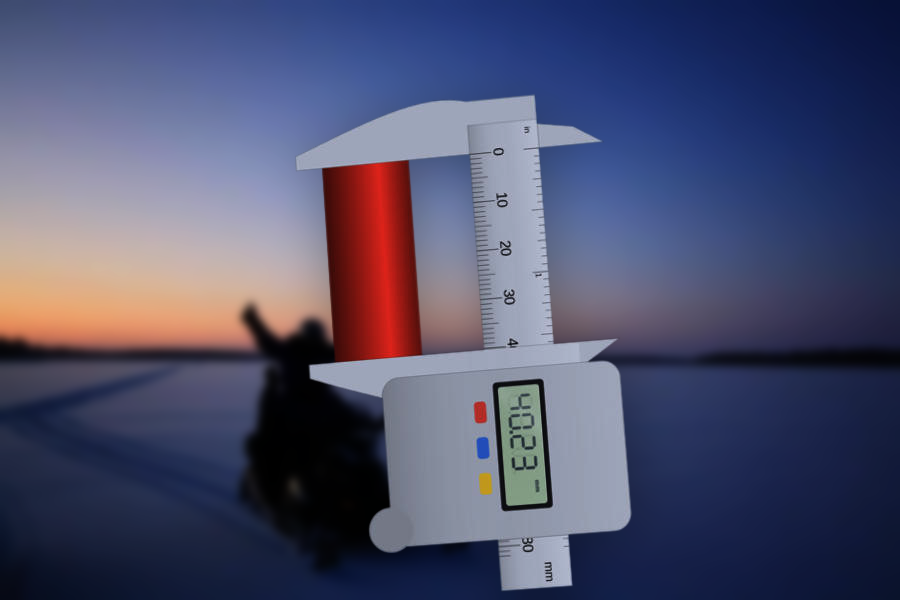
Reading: **40.23** mm
